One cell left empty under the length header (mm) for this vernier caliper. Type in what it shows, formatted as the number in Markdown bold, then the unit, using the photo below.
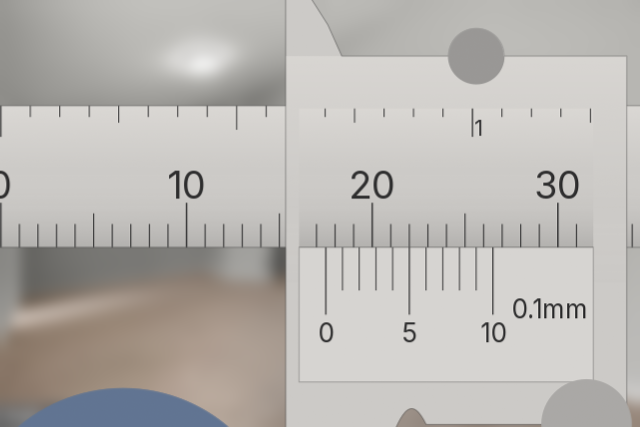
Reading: **17.5** mm
